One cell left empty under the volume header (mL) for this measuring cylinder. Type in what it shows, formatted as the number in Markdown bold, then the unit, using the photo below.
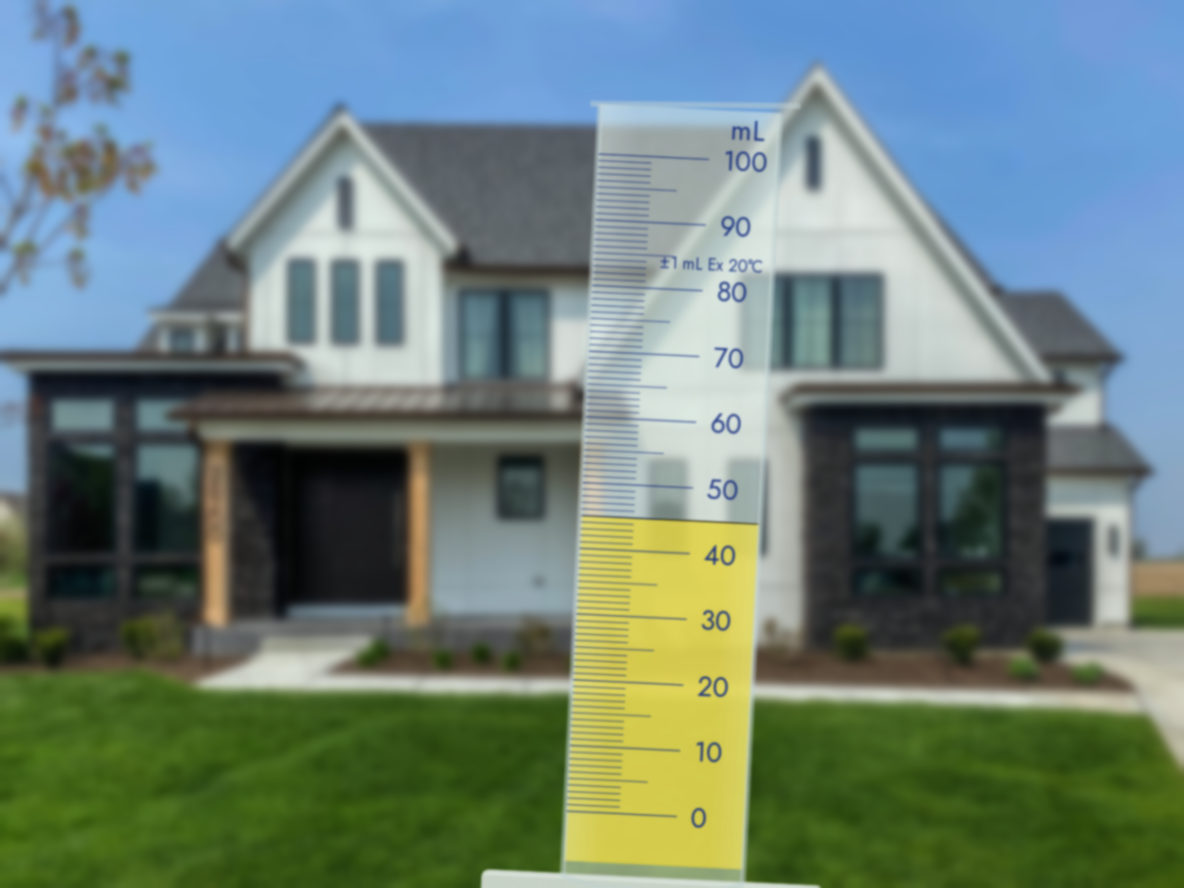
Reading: **45** mL
